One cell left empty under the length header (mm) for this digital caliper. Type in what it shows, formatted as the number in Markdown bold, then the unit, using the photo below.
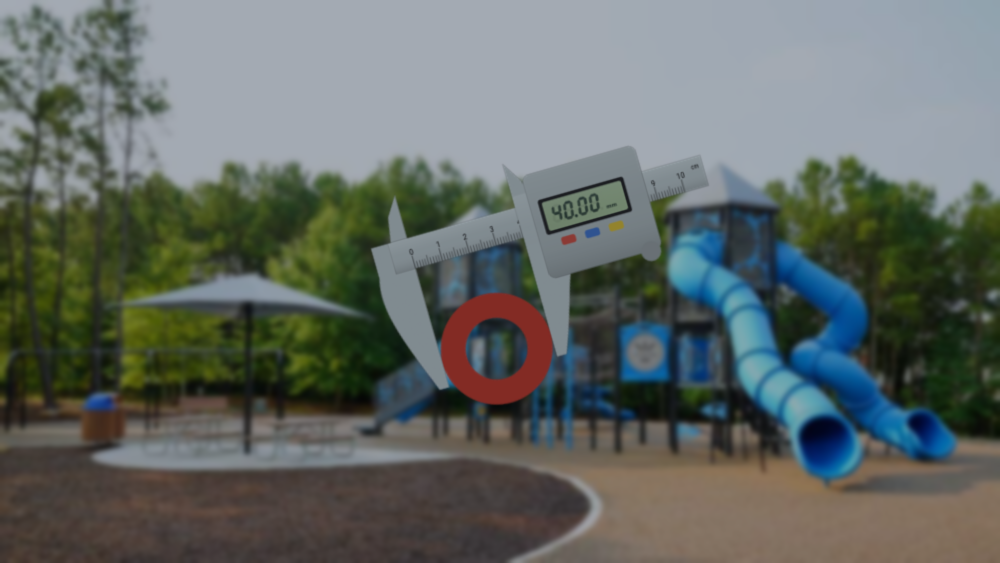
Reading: **40.00** mm
